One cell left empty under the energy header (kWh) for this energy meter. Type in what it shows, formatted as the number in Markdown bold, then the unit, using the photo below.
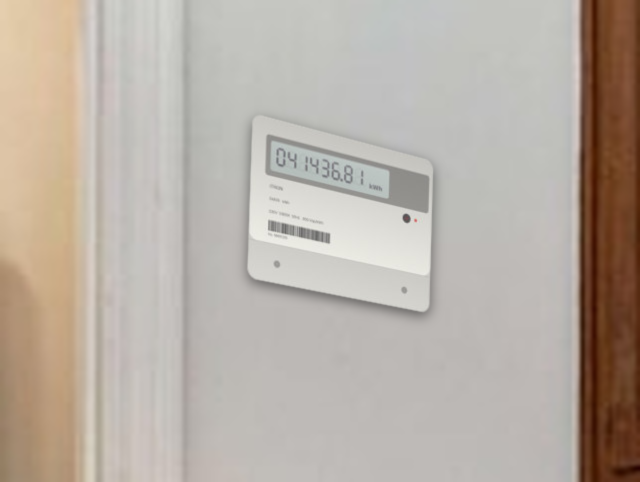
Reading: **41436.81** kWh
